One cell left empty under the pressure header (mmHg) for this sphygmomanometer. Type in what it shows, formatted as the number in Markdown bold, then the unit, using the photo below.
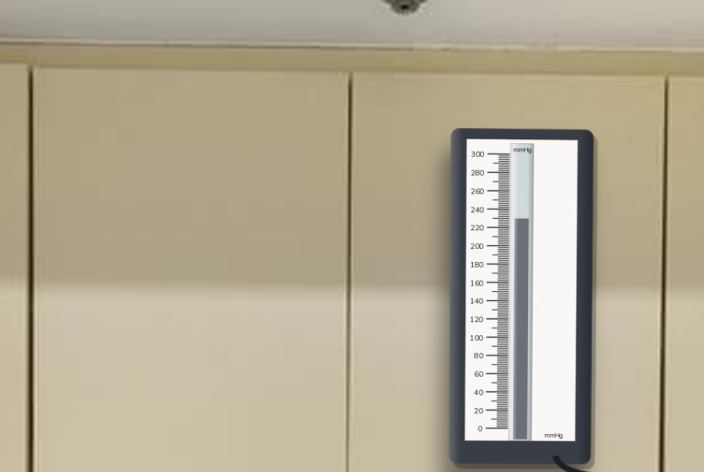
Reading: **230** mmHg
